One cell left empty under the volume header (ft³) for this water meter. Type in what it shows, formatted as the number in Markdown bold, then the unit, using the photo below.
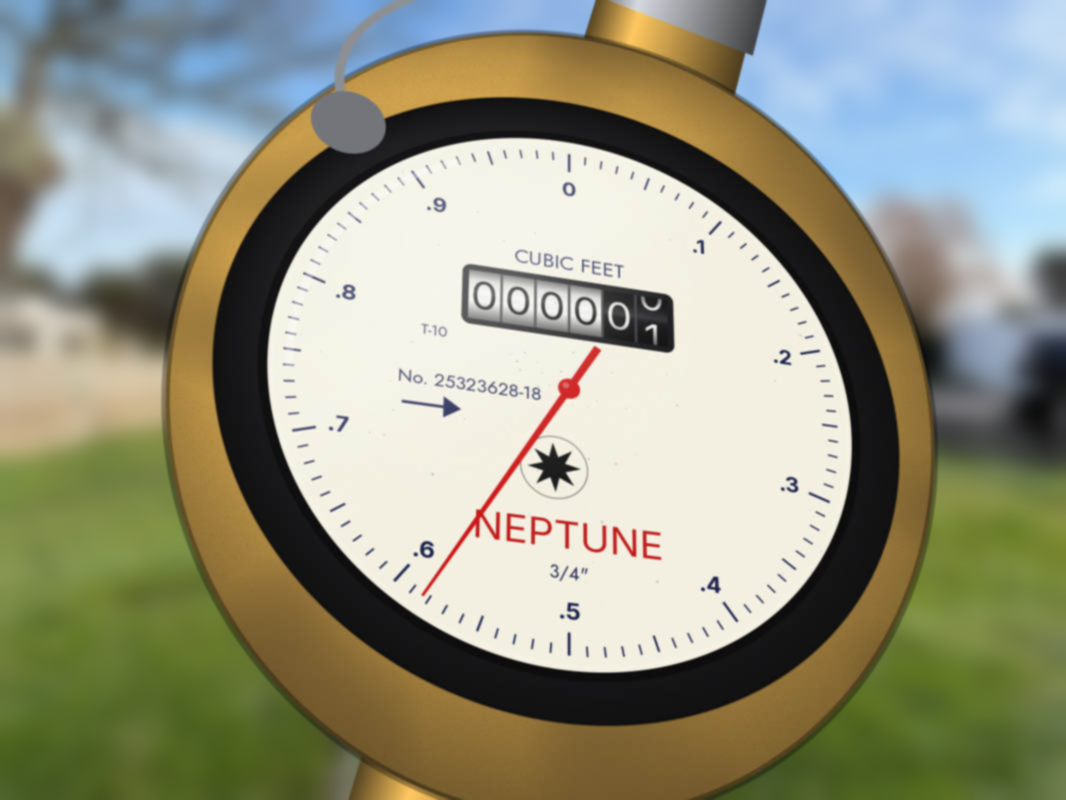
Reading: **0.58** ft³
